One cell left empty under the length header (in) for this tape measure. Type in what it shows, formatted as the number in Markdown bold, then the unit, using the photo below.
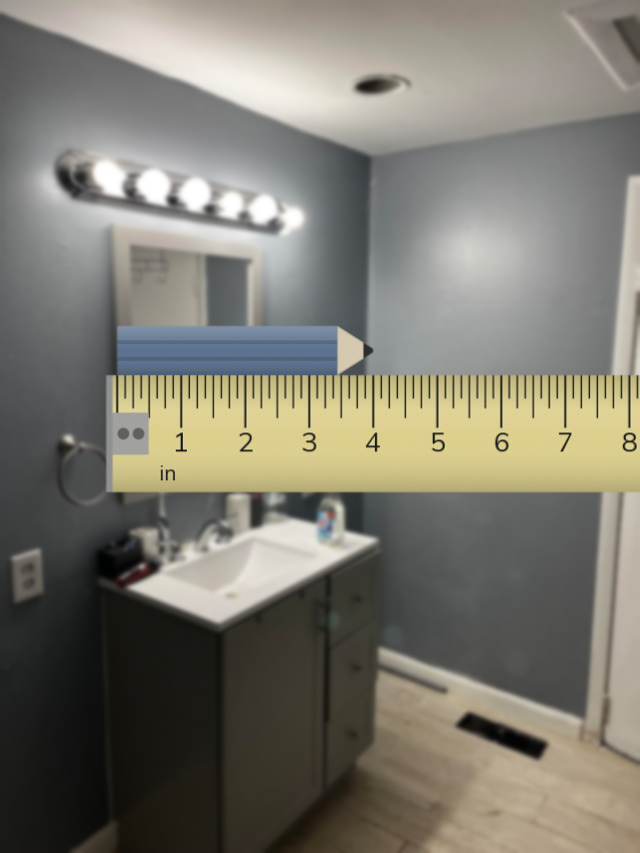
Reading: **4** in
